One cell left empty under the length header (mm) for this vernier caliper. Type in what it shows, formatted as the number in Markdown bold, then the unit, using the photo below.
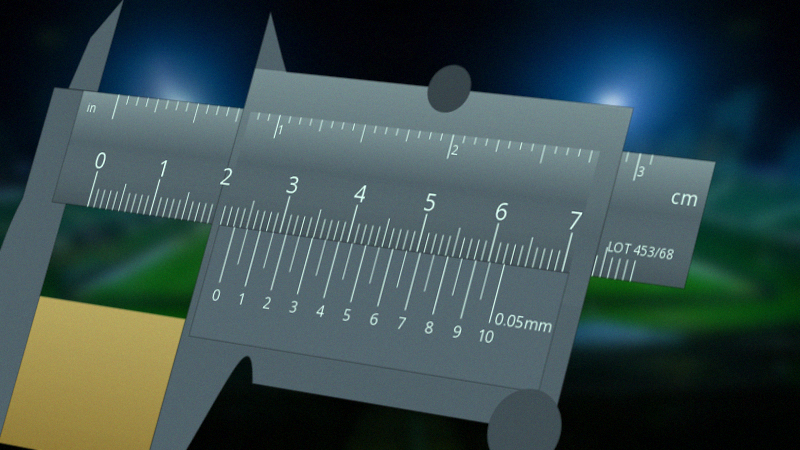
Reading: **23.2** mm
